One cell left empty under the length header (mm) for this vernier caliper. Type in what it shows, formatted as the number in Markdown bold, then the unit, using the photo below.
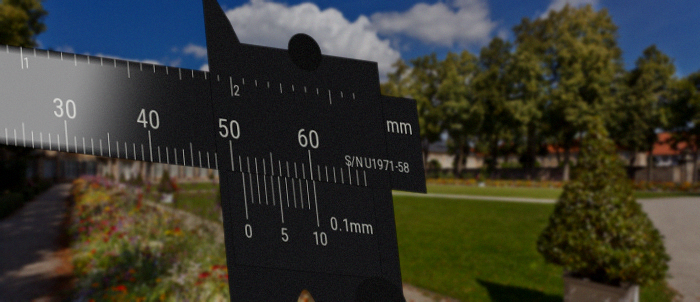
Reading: **51.2** mm
